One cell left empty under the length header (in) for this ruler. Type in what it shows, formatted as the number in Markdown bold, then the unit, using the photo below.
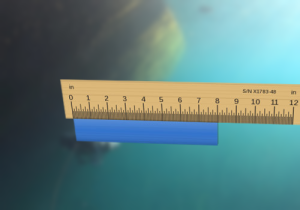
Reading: **8** in
